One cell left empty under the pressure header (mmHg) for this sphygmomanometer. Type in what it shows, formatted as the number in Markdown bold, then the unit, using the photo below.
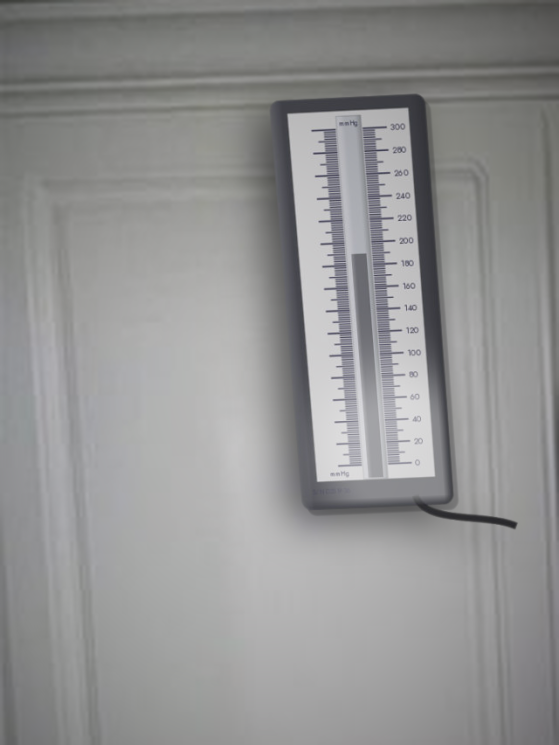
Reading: **190** mmHg
